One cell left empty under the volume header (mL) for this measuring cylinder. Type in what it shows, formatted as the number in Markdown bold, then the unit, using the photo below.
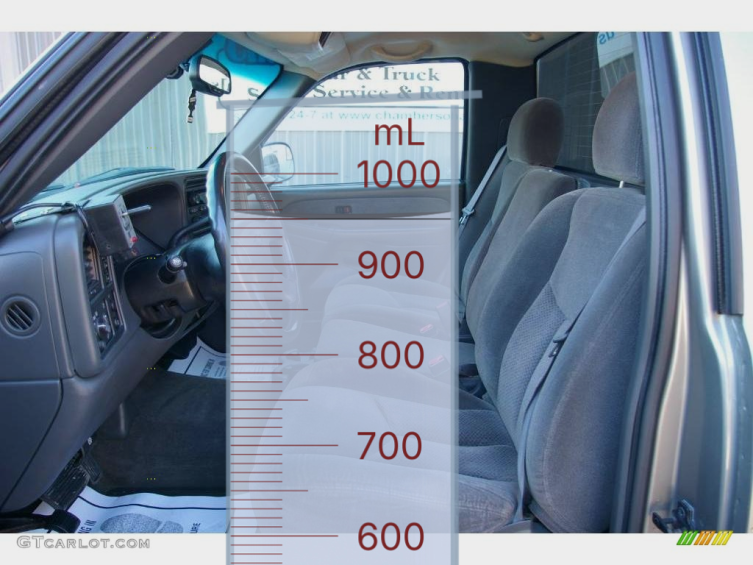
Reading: **950** mL
